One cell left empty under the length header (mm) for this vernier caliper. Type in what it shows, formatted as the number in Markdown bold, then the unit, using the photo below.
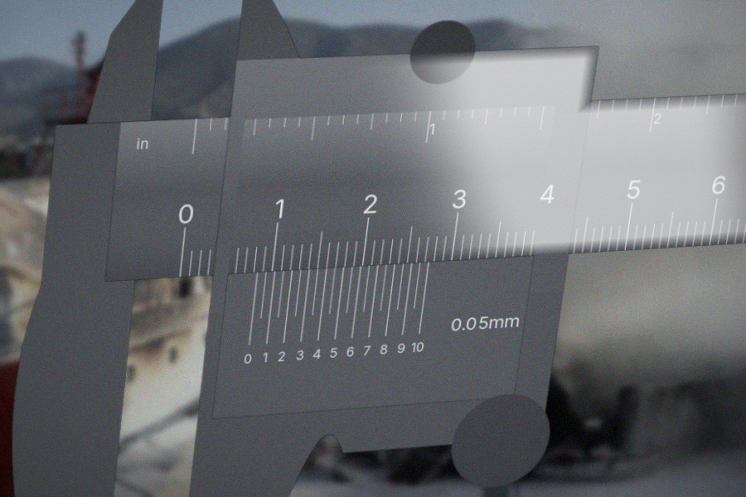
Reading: **8.4** mm
